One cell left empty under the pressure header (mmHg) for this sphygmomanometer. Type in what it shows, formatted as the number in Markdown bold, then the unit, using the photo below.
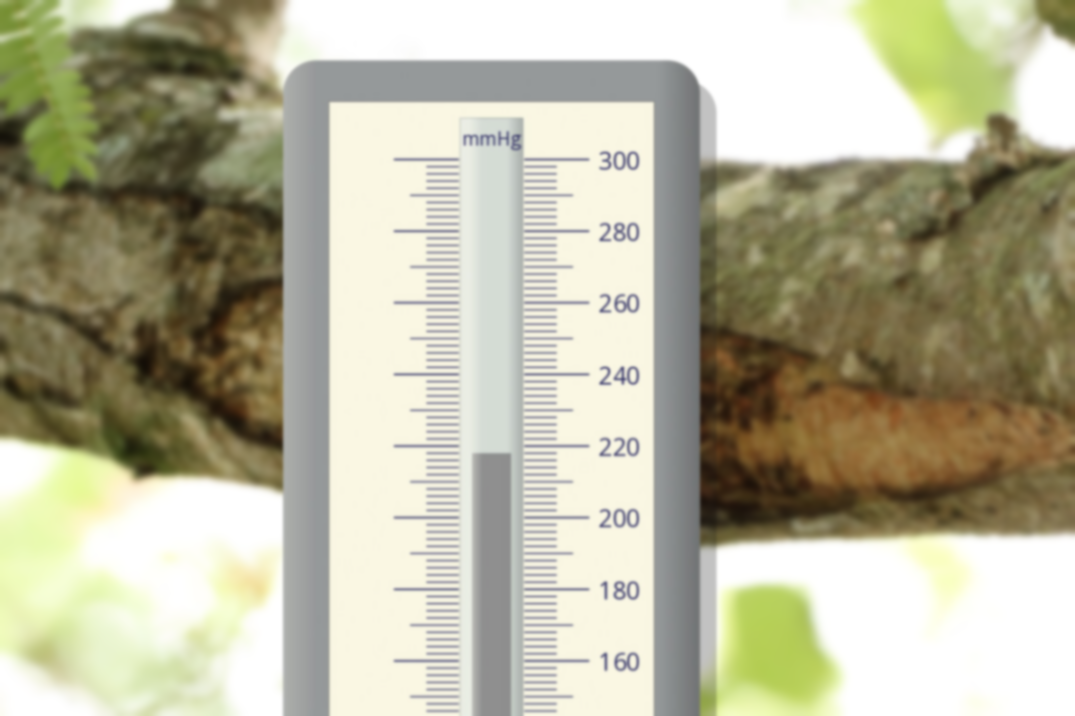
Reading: **218** mmHg
